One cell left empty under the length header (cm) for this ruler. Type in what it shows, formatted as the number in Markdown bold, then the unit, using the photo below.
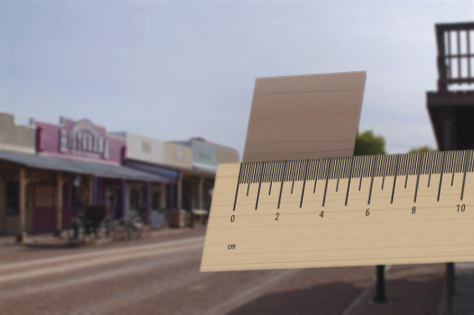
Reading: **5** cm
